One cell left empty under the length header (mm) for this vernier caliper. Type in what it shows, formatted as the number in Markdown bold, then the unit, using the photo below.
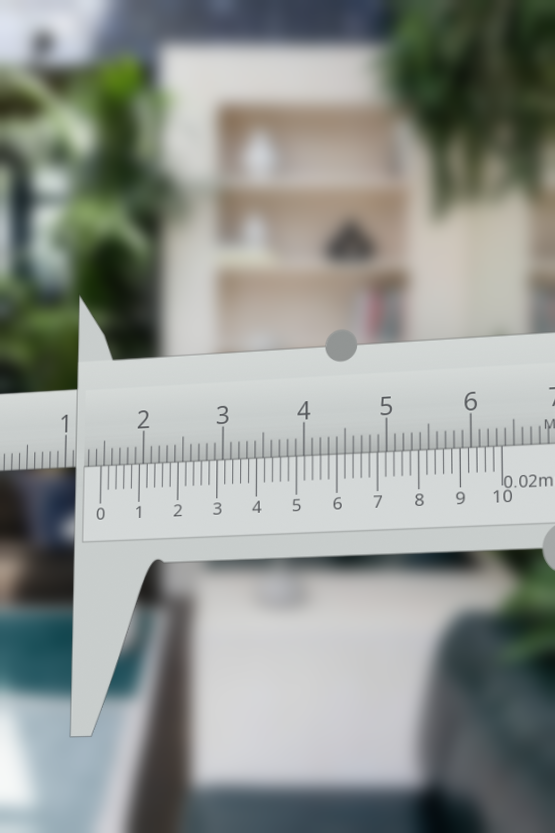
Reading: **14.6** mm
